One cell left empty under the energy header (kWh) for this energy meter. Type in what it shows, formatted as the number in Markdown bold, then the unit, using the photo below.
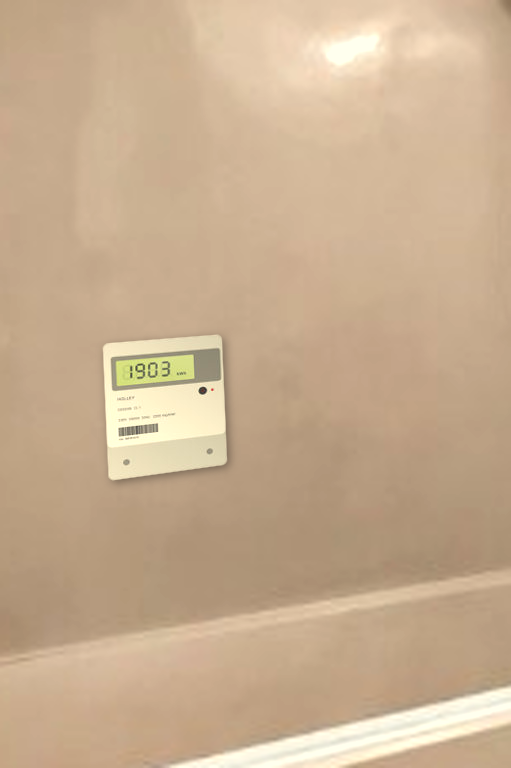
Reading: **1903** kWh
